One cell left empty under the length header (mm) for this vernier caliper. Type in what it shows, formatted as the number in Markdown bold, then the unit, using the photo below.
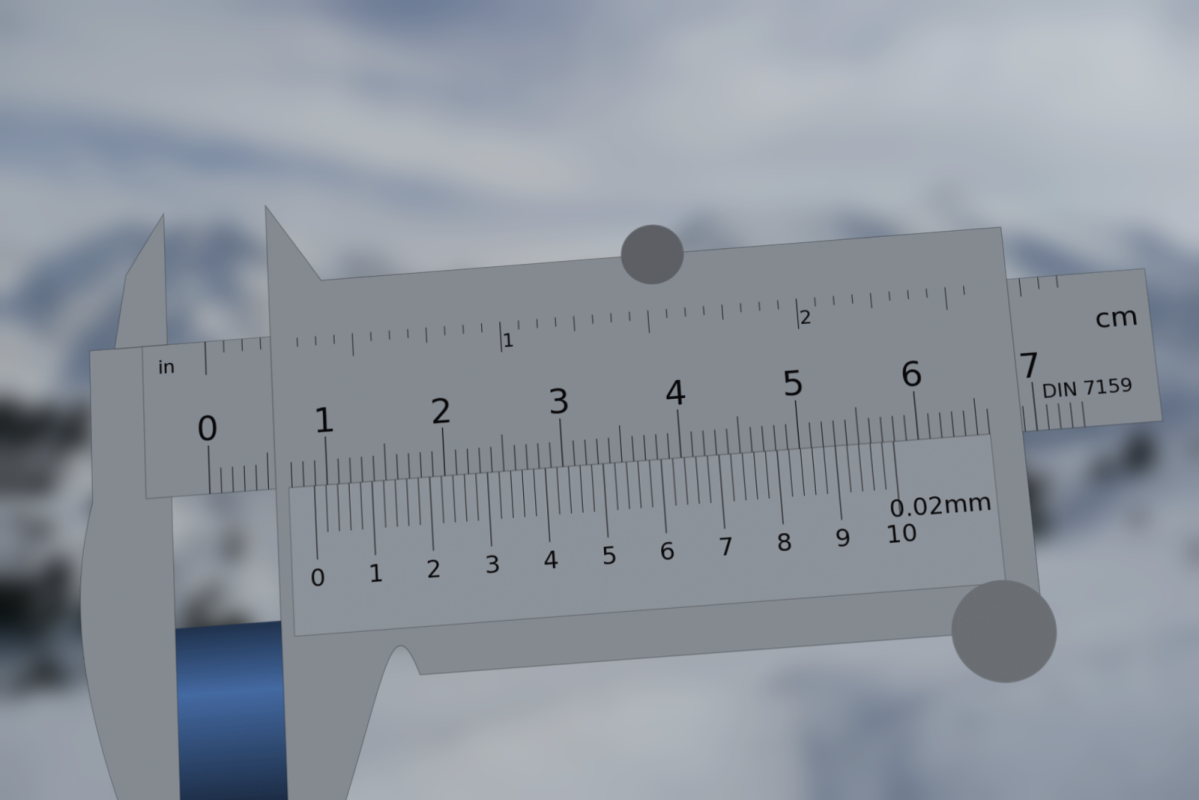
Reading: **8.9** mm
